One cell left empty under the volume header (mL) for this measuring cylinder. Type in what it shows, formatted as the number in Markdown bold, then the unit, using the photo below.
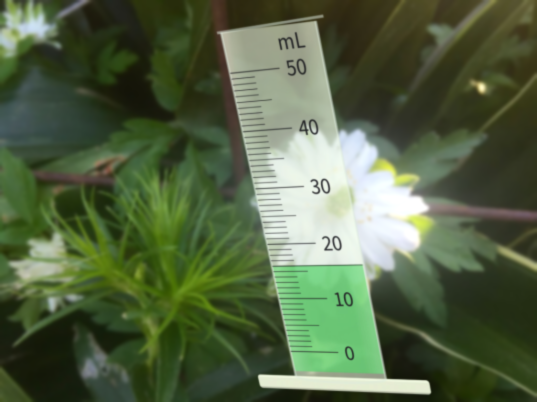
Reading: **16** mL
